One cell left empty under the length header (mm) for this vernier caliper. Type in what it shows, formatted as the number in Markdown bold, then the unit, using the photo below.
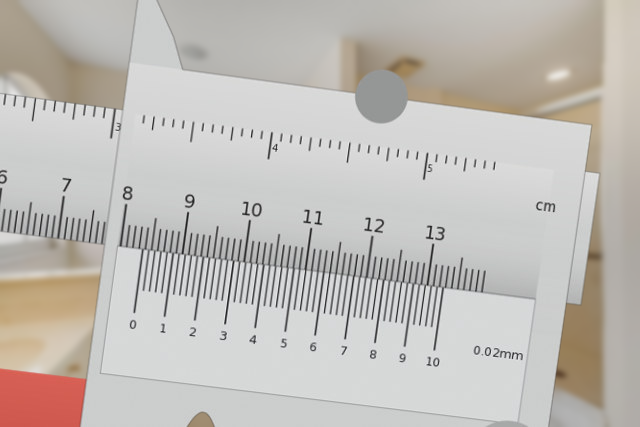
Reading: **83.6** mm
